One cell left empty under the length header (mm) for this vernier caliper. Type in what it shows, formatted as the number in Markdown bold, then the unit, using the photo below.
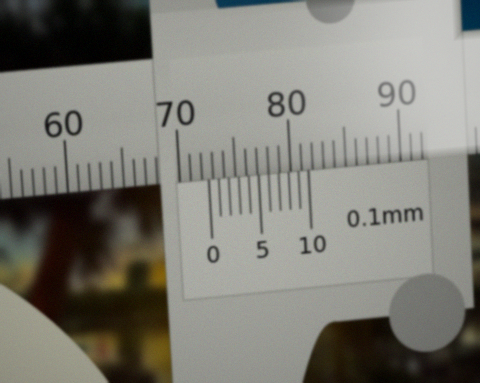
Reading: **72.6** mm
